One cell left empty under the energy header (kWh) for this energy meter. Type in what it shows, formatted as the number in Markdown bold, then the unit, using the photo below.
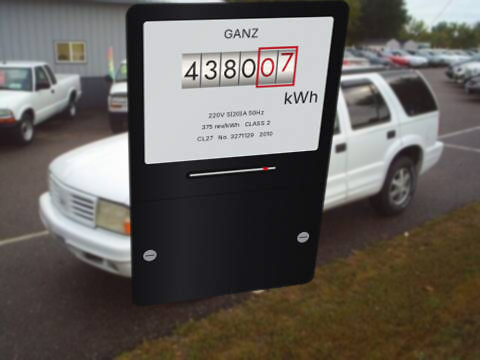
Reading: **4380.07** kWh
